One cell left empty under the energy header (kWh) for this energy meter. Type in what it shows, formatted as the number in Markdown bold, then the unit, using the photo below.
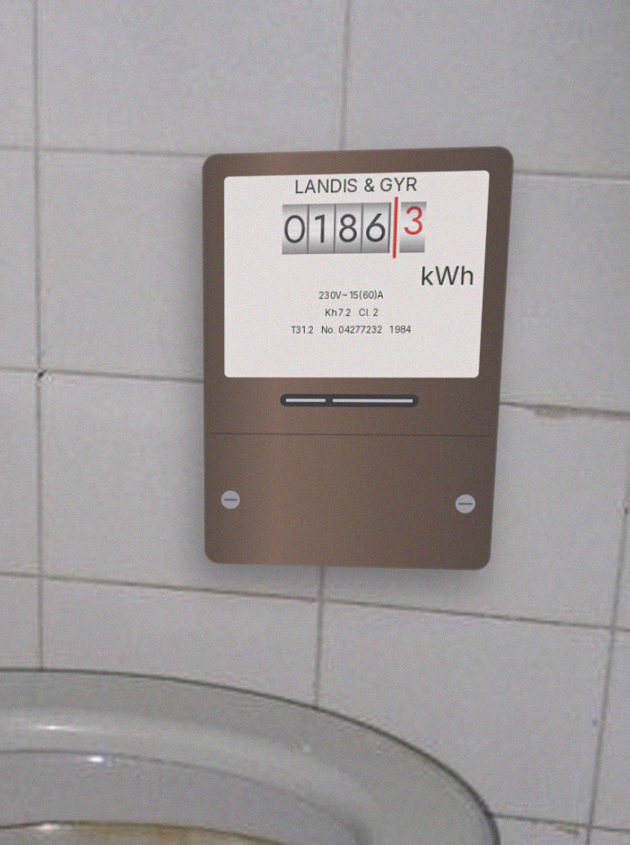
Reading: **186.3** kWh
